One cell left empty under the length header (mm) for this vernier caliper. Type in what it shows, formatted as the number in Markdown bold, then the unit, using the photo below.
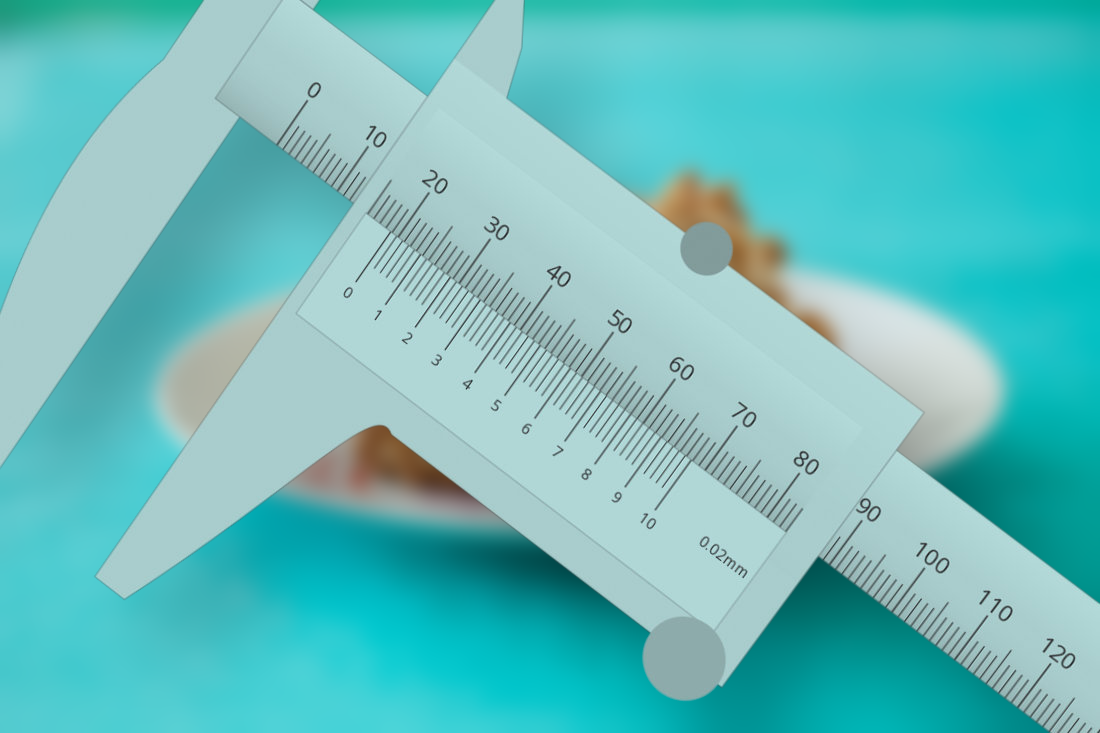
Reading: **18.8** mm
